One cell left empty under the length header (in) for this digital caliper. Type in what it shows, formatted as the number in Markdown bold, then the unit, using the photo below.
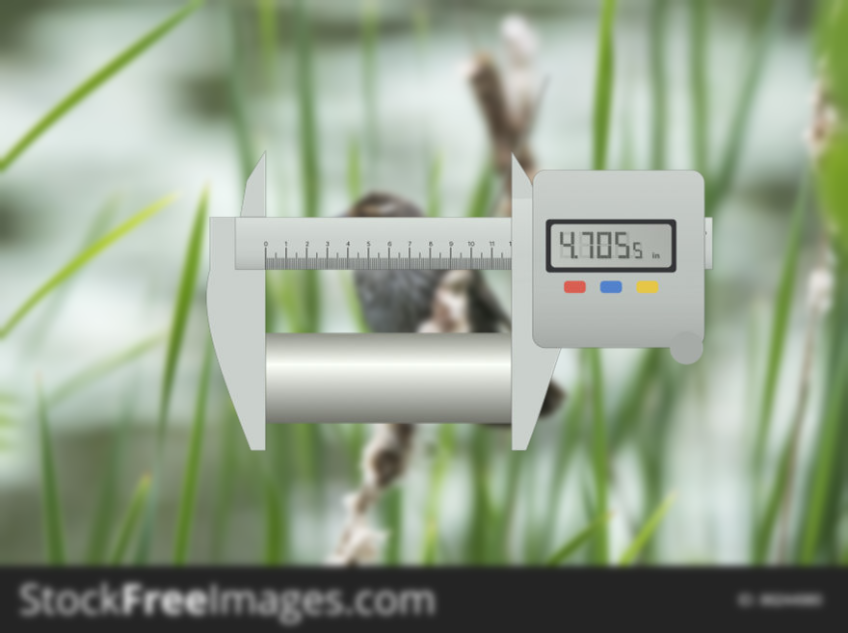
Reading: **4.7055** in
